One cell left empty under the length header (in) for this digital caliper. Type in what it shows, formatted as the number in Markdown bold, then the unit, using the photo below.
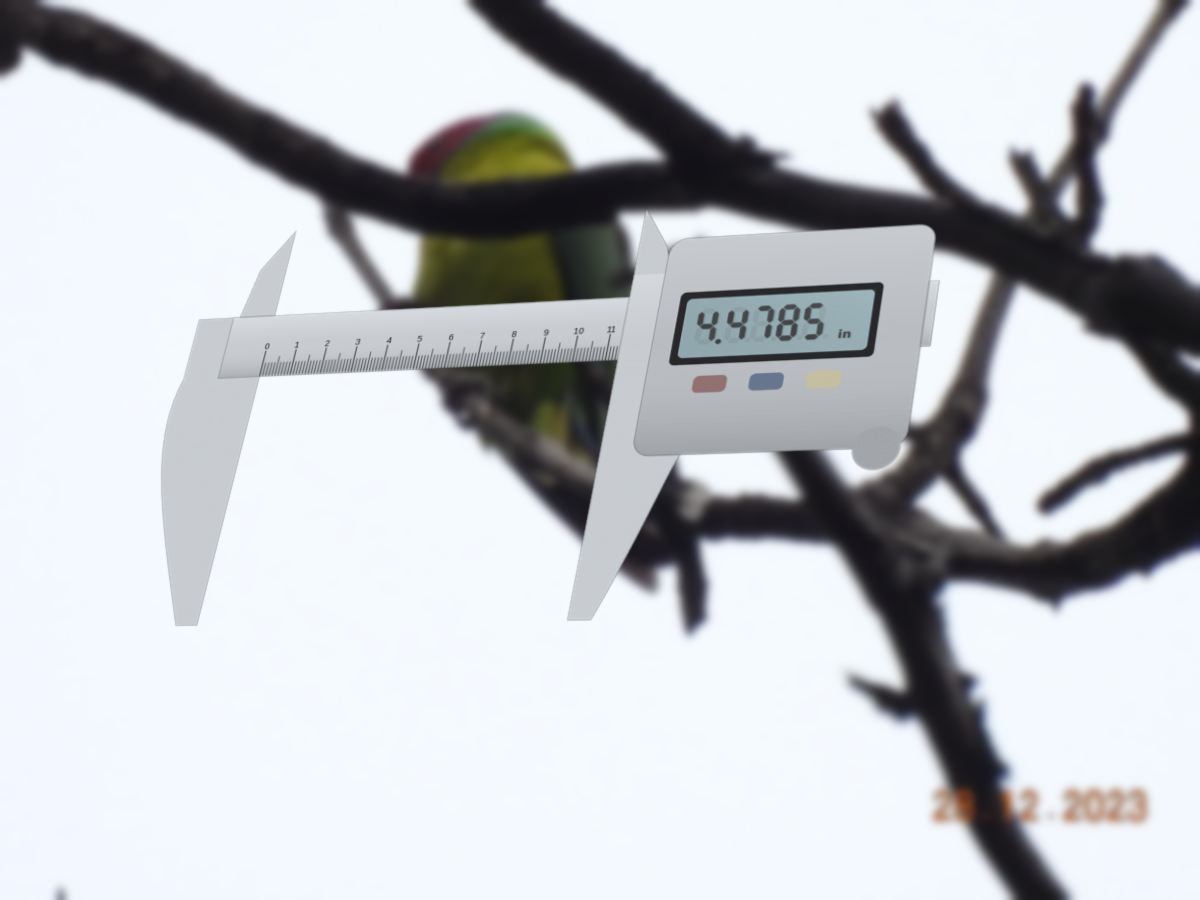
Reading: **4.4785** in
